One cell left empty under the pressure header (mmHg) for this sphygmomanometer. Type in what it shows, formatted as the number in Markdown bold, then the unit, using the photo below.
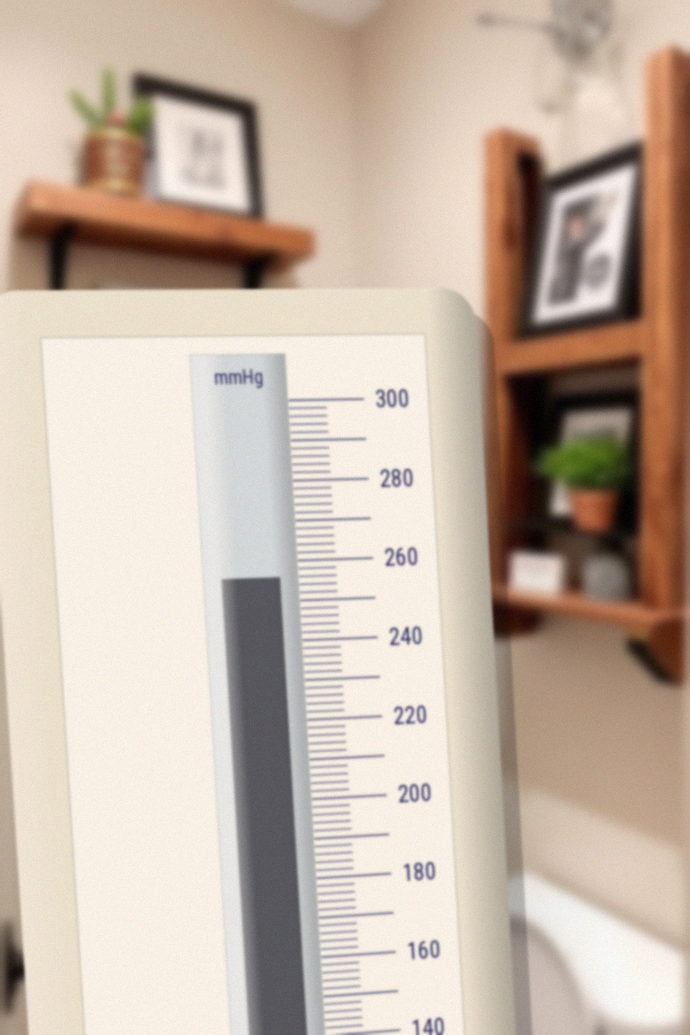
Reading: **256** mmHg
